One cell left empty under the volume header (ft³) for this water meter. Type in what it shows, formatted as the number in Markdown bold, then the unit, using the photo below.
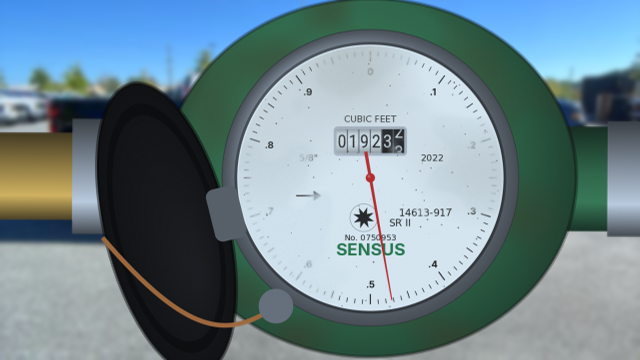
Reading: **19232.47** ft³
